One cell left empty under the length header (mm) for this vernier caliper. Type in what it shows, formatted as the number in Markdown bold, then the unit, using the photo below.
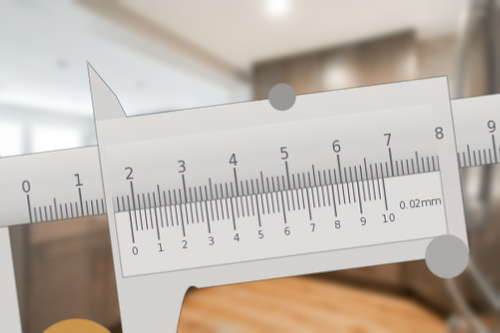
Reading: **19.0** mm
